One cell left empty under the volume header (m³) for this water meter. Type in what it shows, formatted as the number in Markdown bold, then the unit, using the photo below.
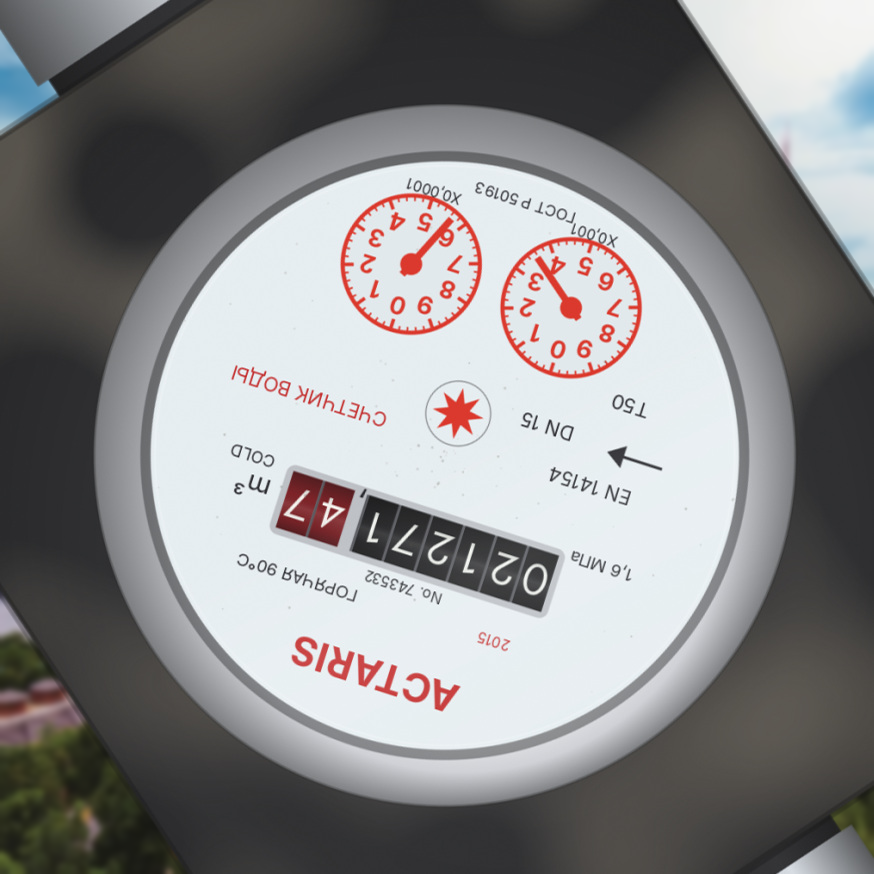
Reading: **21271.4735** m³
